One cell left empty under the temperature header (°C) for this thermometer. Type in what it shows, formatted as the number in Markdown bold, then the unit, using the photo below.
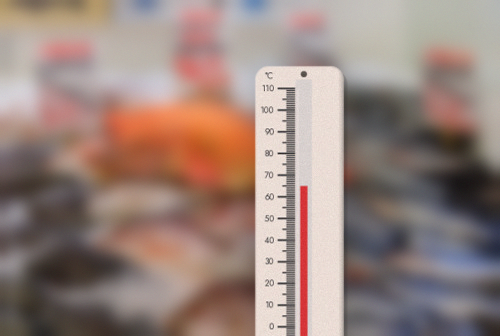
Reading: **65** °C
